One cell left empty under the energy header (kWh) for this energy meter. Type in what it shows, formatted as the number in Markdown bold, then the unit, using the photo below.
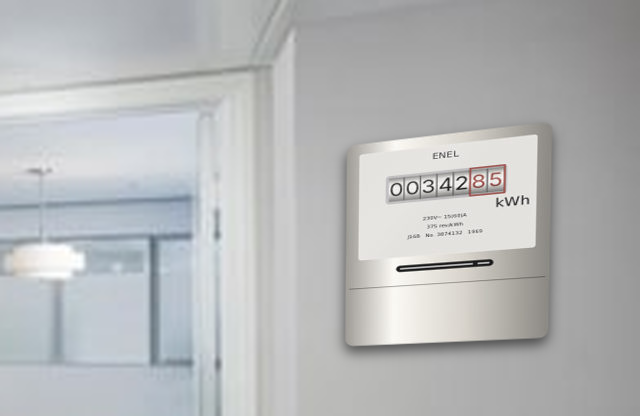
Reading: **342.85** kWh
